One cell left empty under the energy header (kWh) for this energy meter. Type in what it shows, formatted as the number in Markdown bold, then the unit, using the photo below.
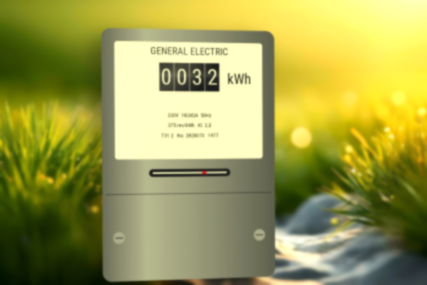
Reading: **32** kWh
